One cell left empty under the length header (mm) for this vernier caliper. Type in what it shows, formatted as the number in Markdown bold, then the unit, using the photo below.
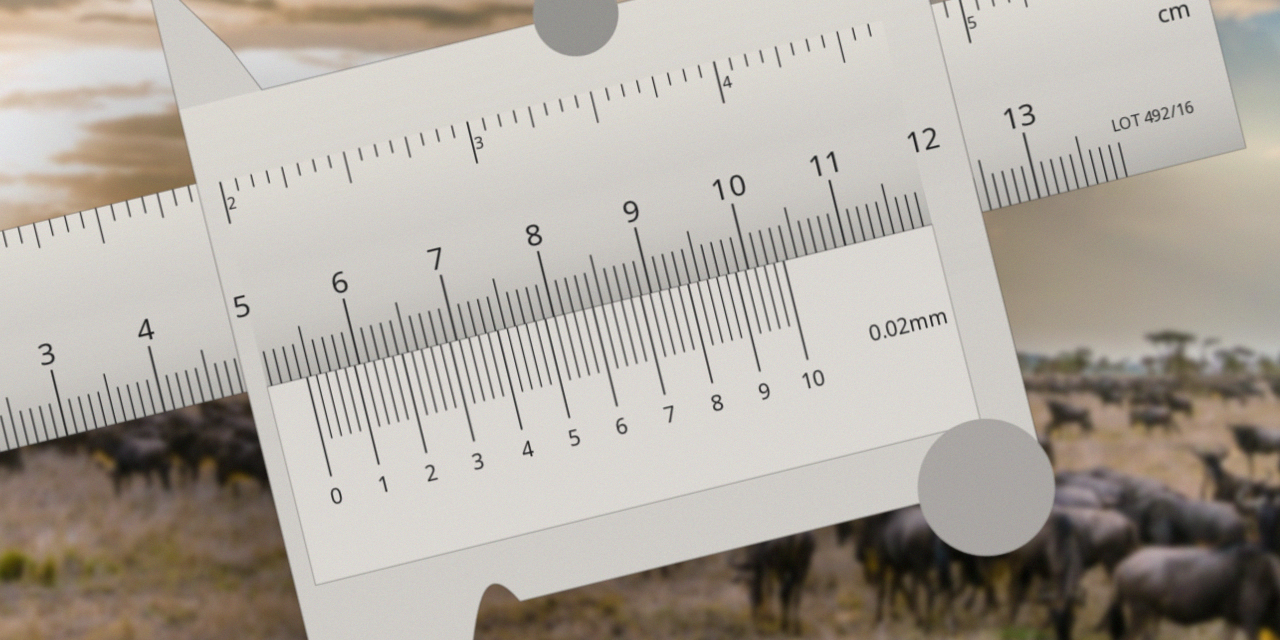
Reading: **54.6** mm
